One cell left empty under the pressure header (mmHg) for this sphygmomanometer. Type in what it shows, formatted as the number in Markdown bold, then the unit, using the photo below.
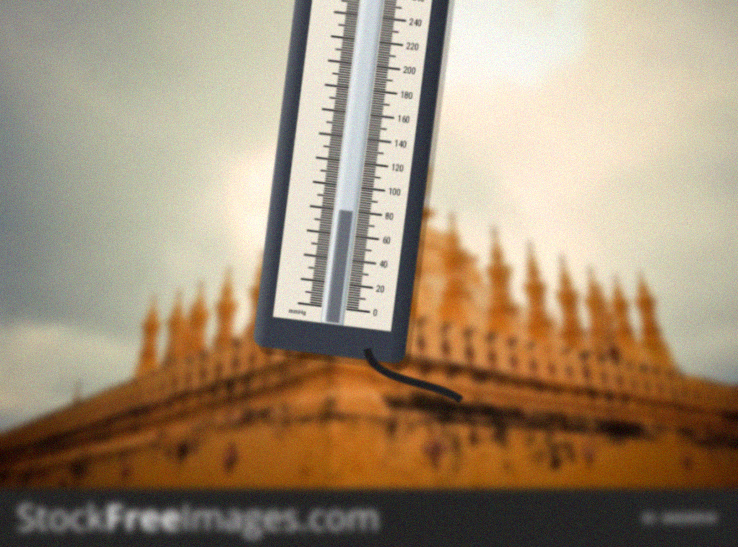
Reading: **80** mmHg
